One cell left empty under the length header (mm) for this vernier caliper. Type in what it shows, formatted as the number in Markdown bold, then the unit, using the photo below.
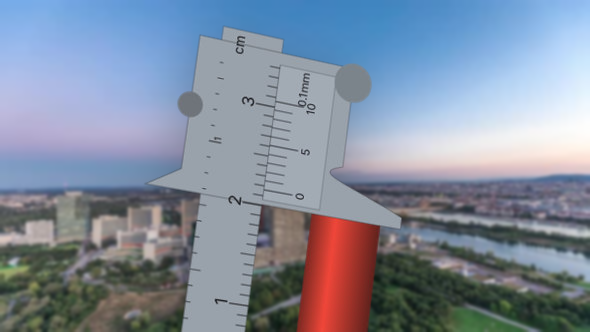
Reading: **21.6** mm
